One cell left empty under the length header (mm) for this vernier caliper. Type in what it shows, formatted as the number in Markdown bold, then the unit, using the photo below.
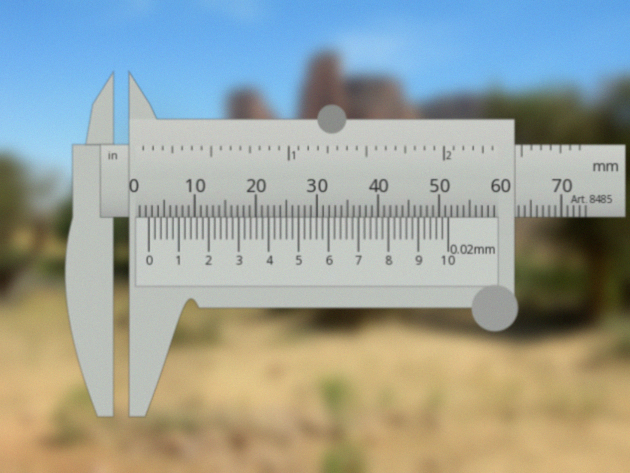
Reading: **2.5** mm
